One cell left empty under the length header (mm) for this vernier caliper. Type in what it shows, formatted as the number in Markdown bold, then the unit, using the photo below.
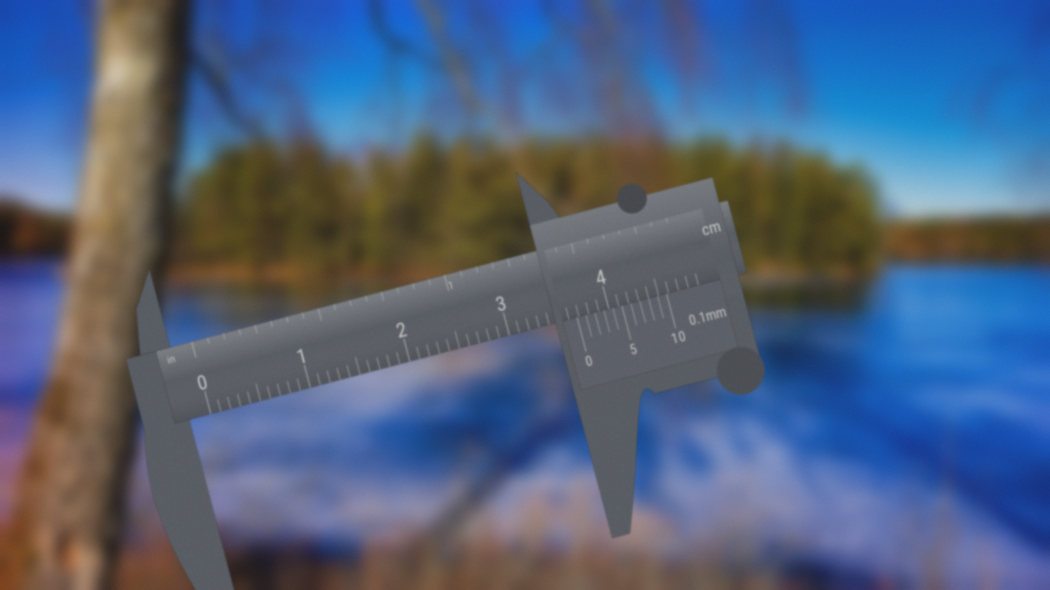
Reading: **36.8** mm
